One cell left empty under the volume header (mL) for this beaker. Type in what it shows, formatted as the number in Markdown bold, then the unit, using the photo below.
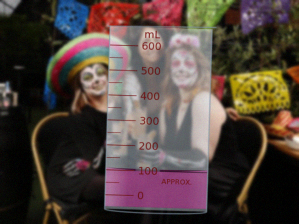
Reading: **100** mL
